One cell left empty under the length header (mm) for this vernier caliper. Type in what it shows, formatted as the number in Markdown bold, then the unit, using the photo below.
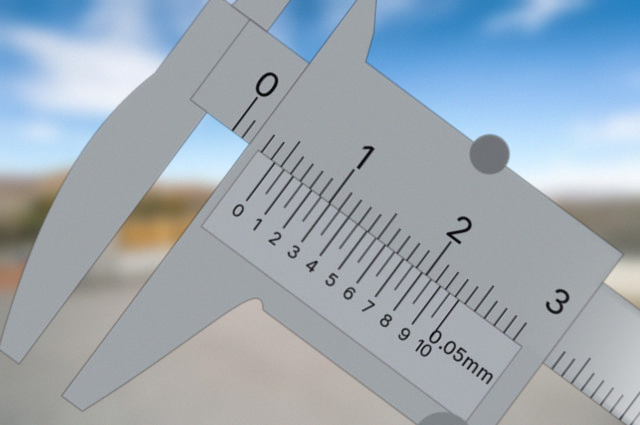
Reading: **4.4** mm
